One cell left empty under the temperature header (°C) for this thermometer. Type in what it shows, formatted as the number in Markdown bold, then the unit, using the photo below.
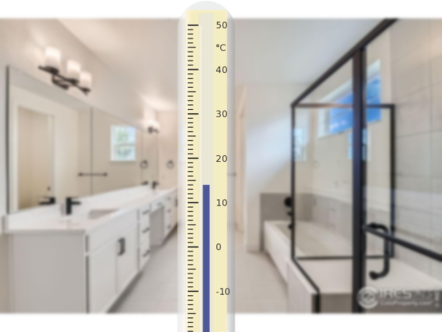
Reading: **14** °C
